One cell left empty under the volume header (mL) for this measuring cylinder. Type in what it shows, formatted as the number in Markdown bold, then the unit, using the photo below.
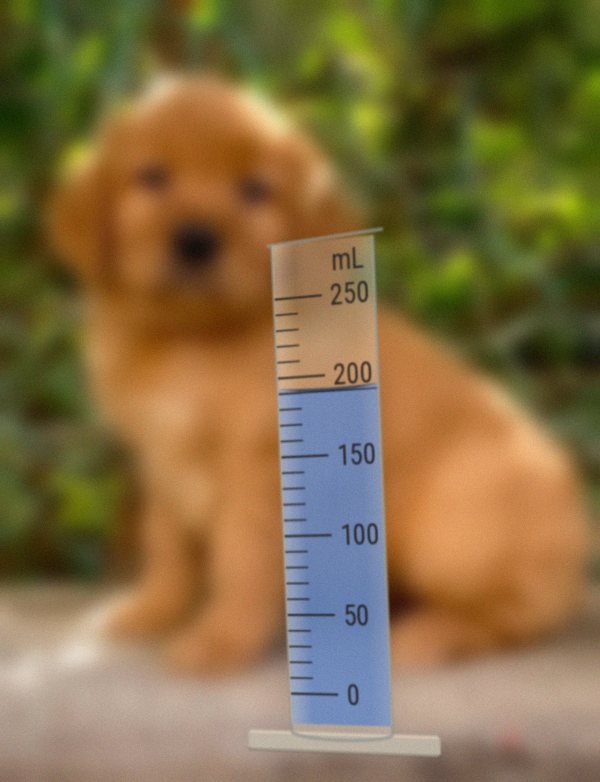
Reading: **190** mL
